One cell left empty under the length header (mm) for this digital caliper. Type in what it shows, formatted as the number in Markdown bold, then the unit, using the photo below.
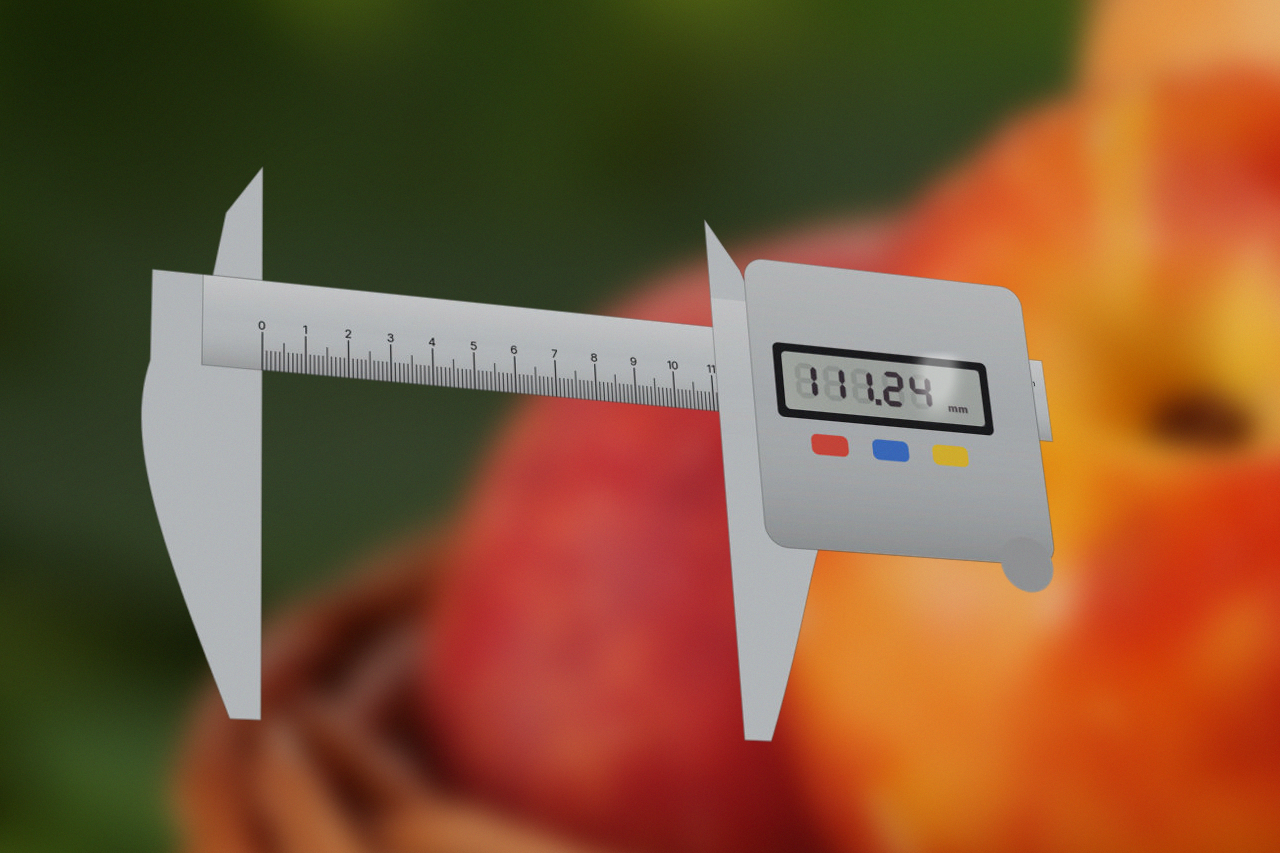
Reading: **111.24** mm
